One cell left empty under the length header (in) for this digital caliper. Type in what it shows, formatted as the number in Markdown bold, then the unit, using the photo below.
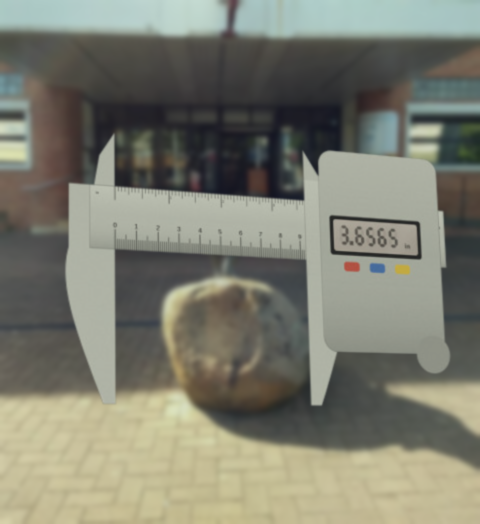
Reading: **3.6565** in
